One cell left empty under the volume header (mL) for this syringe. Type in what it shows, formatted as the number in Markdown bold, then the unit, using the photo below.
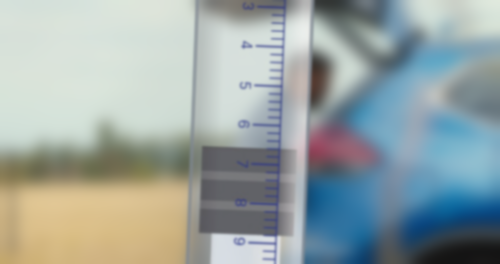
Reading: **6.6** mL
